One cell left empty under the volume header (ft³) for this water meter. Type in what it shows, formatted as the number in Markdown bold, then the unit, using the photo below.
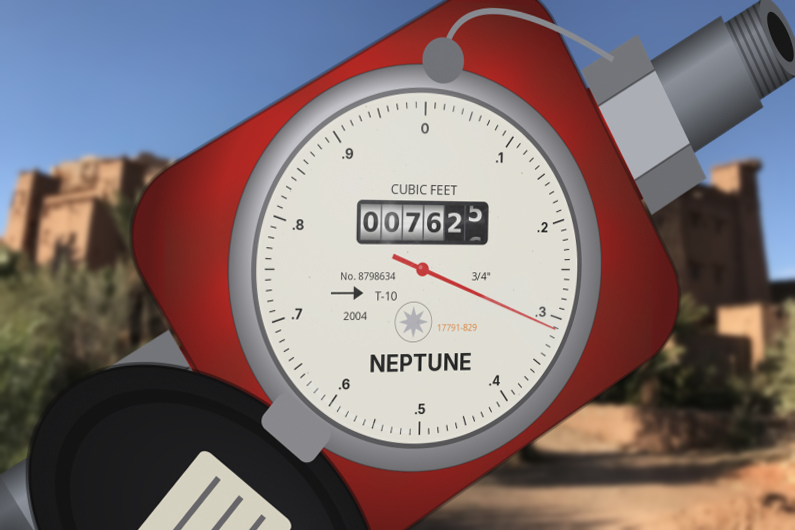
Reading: **7625.31** ft³
